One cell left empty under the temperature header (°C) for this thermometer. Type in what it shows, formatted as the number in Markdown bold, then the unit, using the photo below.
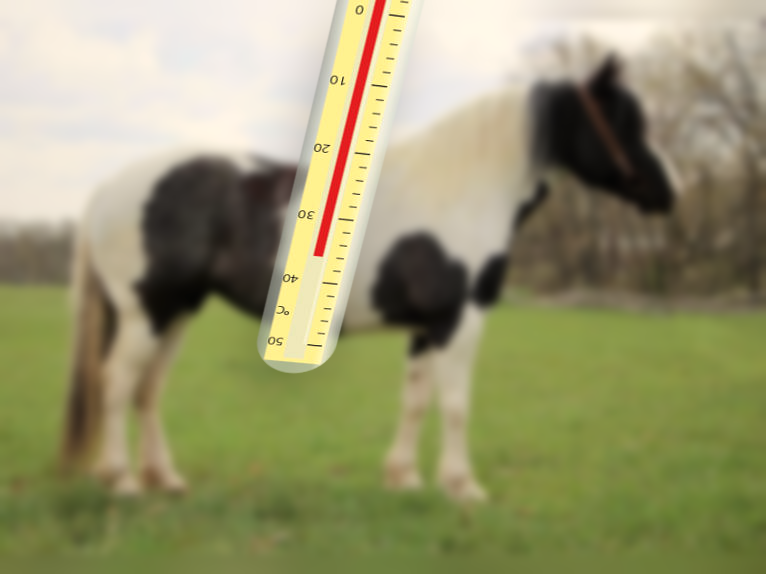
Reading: **36** °C
